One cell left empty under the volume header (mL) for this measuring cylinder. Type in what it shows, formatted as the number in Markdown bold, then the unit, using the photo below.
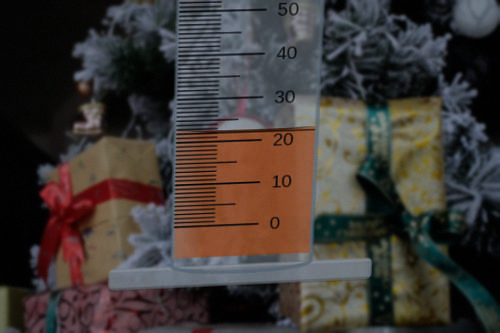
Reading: **22** mL
